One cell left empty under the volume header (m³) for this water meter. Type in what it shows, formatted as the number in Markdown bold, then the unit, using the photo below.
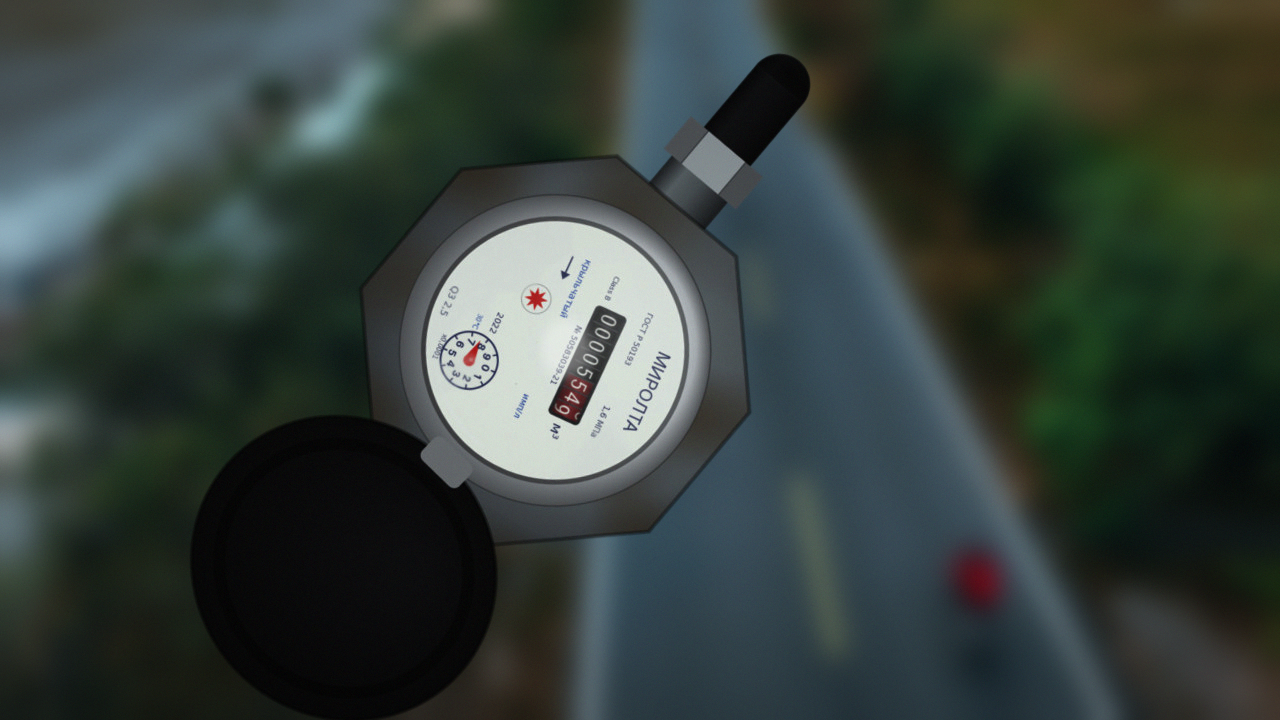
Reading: **5.5487** m³
